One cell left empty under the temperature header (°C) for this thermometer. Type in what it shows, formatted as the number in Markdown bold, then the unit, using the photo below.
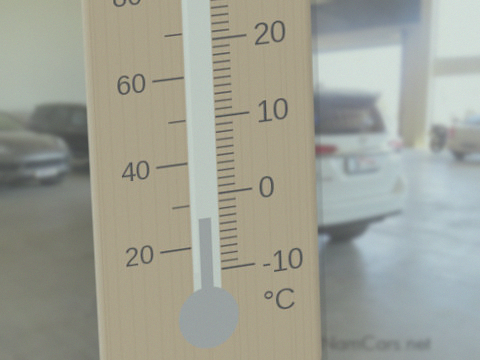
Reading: **-3** °C
